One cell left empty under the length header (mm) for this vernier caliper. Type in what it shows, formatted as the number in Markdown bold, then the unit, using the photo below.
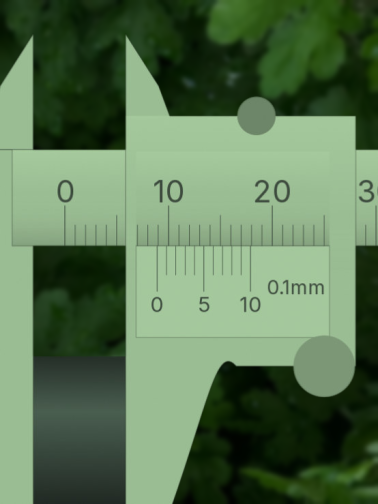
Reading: **8.9** mm
